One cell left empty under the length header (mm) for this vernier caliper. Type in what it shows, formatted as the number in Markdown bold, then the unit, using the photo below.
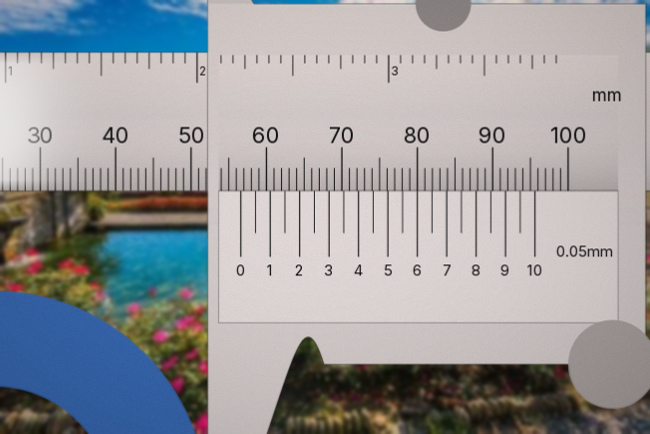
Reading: **56.6** mm
